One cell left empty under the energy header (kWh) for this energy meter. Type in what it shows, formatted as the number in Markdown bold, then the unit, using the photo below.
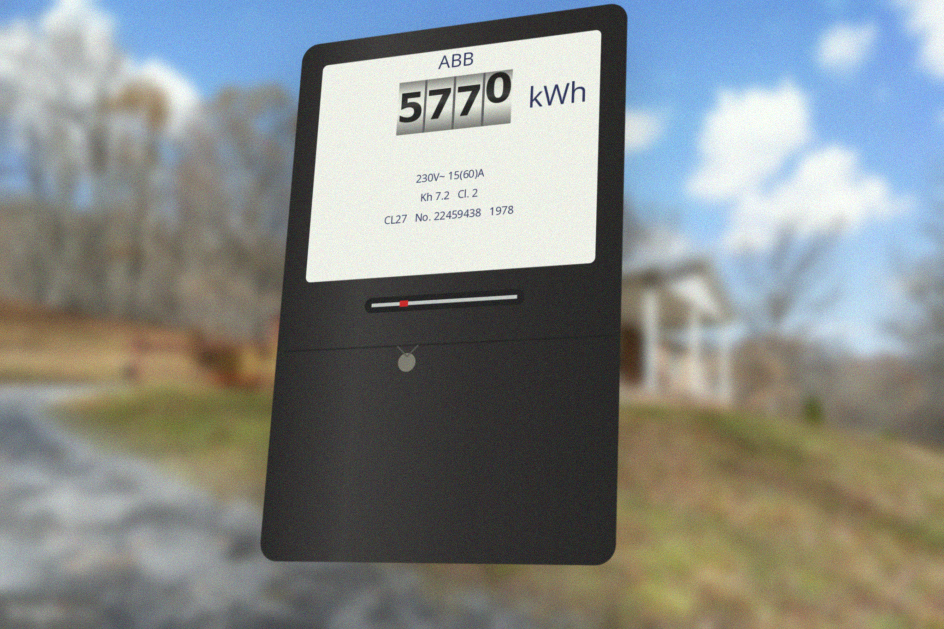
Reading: **5770** kWh
